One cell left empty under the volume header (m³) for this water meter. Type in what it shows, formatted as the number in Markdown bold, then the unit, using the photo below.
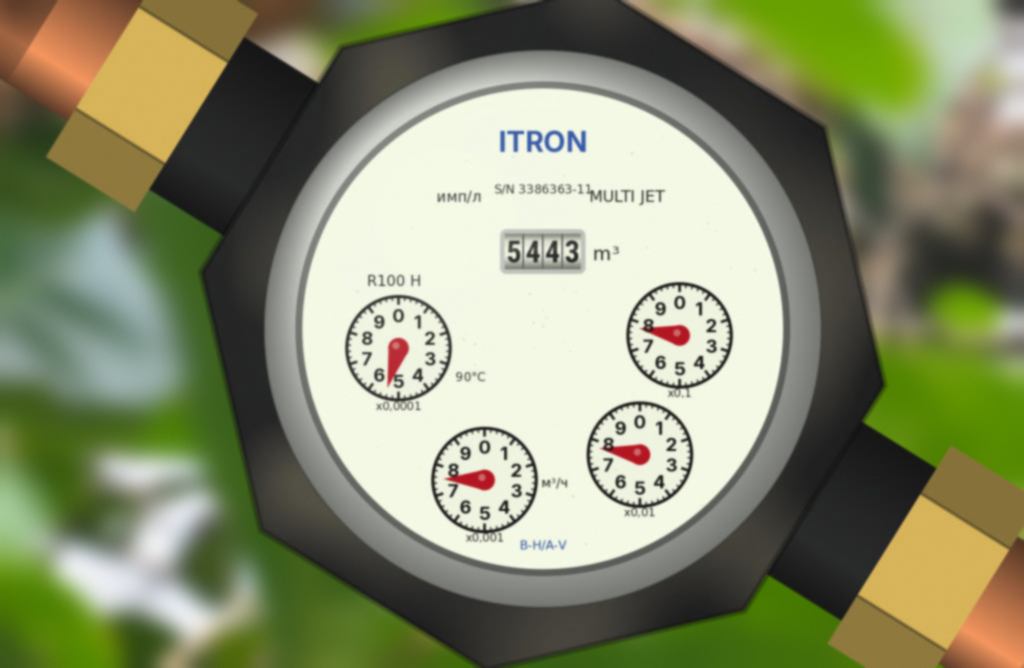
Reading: **5443.7775** m³
